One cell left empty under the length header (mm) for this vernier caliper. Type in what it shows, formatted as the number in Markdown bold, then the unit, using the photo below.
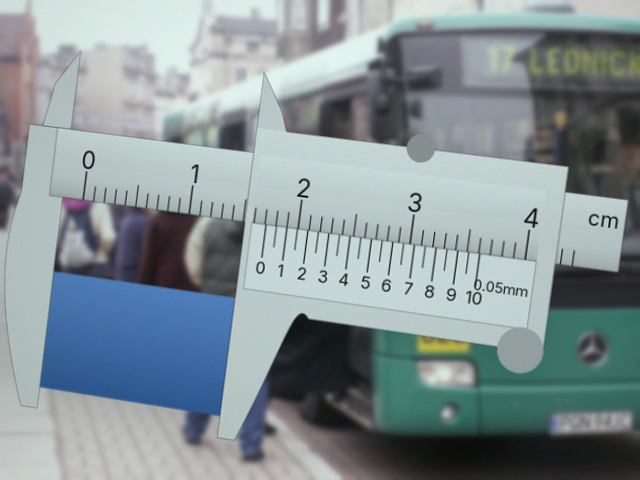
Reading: **17.1** mm
